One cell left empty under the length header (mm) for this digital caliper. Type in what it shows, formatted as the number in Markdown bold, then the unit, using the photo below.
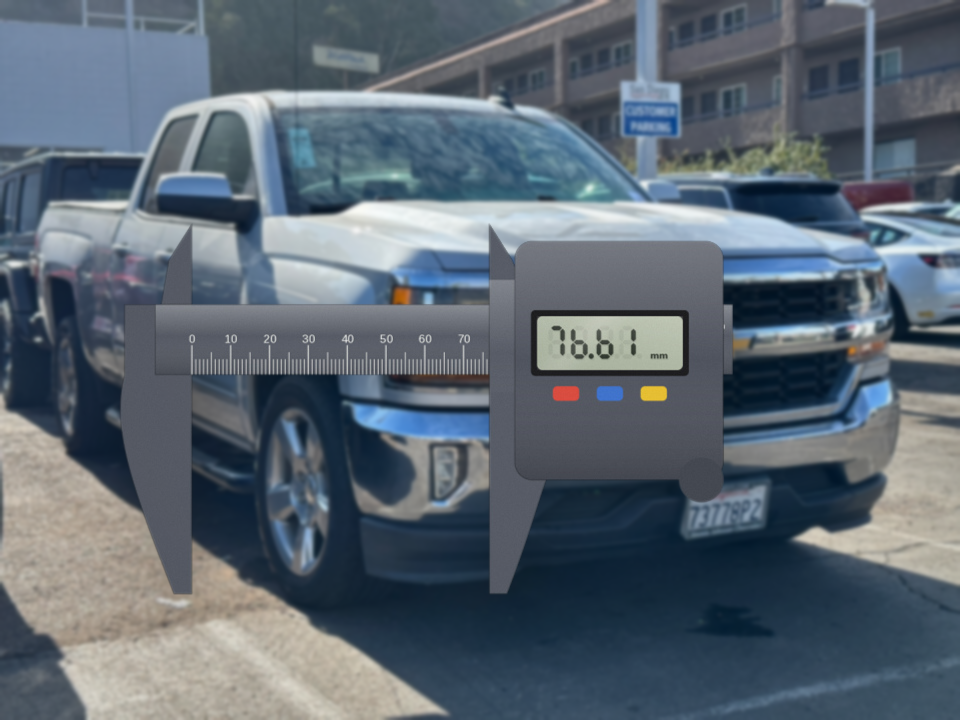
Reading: **76.61** mm
